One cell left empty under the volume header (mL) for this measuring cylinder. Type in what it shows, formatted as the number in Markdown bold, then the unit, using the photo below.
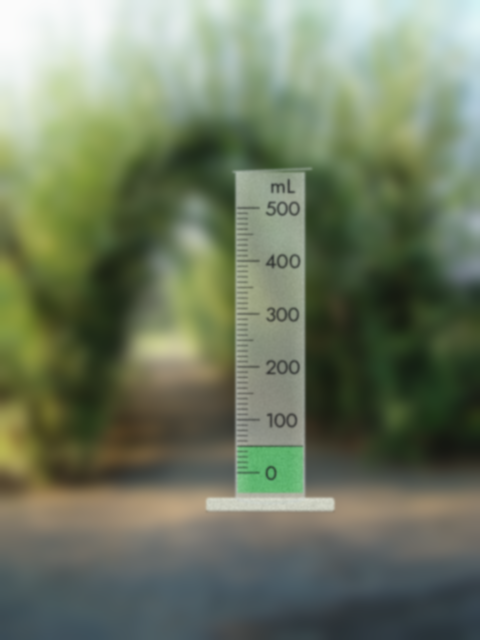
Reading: **50** mL
